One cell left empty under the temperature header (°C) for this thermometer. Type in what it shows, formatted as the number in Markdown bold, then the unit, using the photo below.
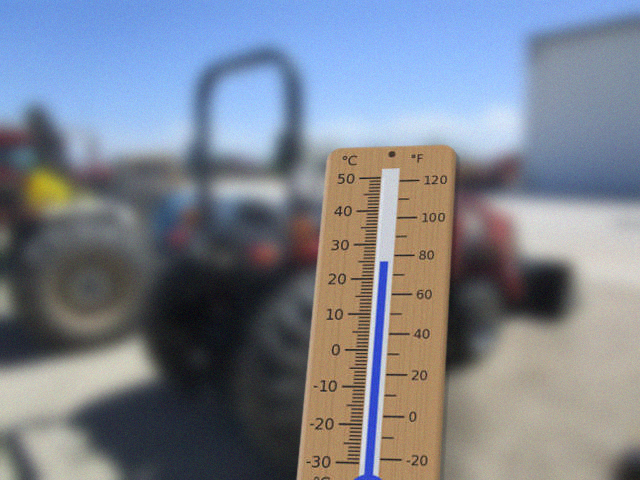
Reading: **25** °C
